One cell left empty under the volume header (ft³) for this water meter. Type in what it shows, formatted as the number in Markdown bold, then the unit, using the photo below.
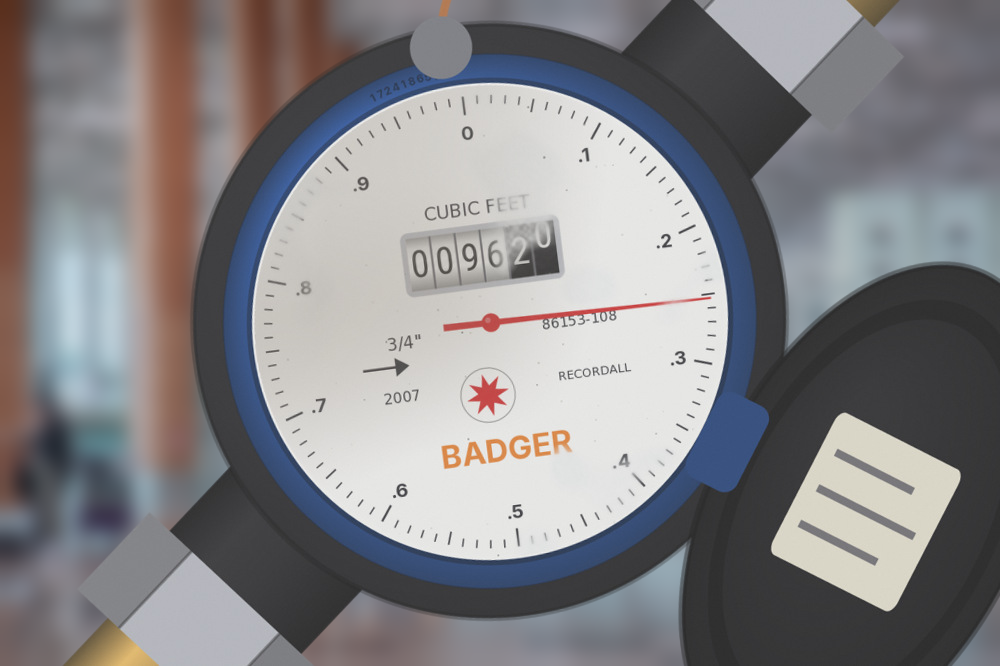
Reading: **9620.25** ft³
